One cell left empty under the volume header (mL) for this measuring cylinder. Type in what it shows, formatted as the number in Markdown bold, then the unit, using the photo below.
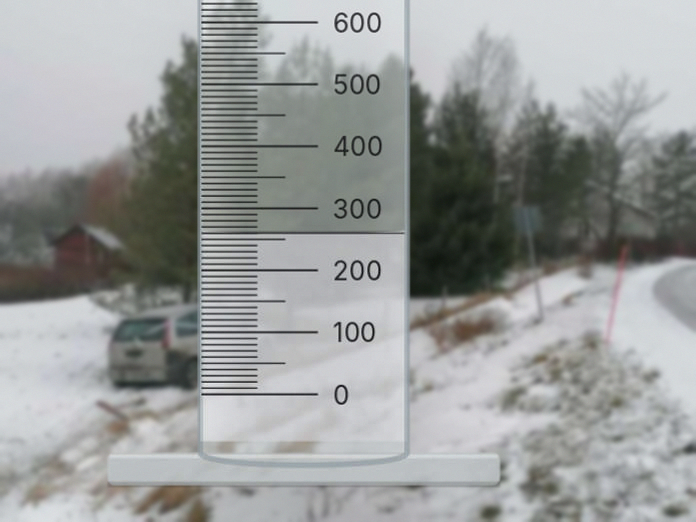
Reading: **260** mL
